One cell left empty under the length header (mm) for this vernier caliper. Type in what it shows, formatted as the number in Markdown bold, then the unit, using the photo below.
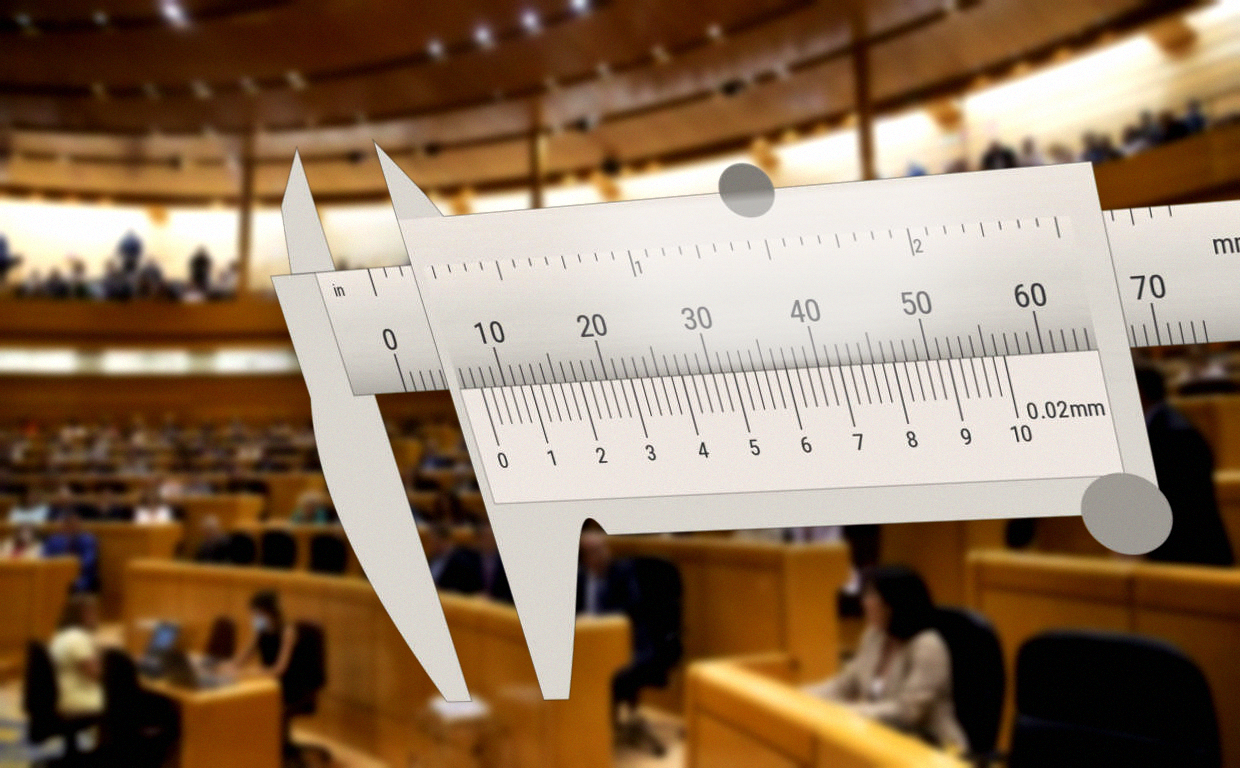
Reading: **7.6** mm
